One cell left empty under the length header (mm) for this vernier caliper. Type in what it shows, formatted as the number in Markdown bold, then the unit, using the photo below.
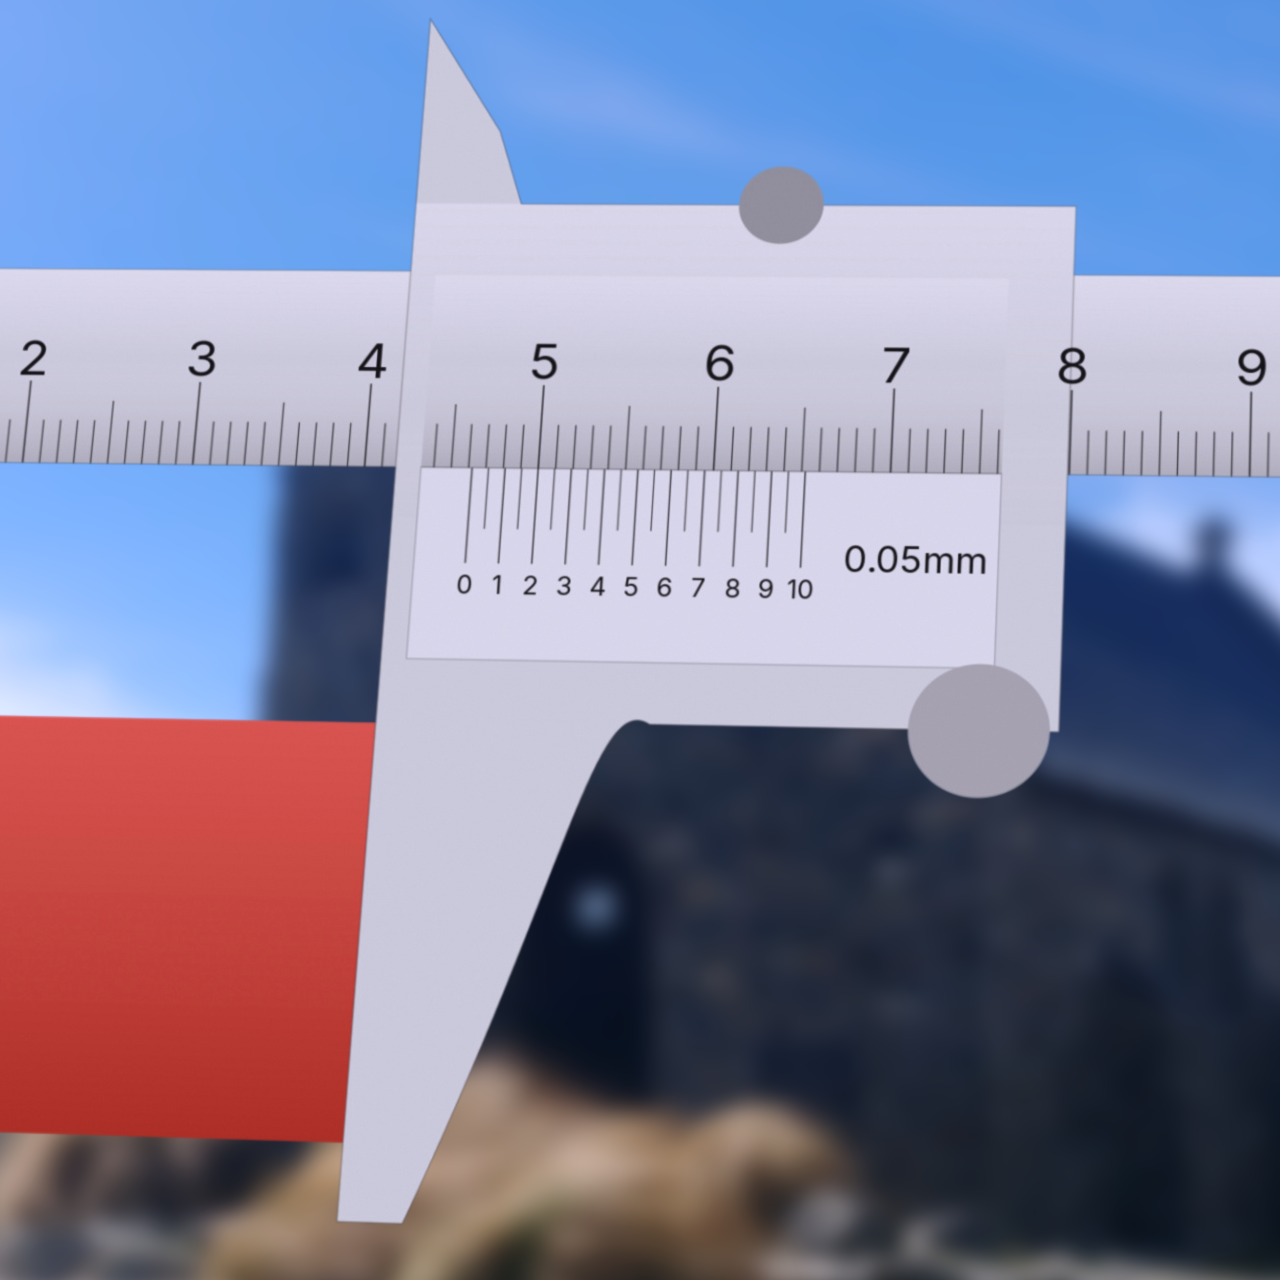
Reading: **46.2** mm
